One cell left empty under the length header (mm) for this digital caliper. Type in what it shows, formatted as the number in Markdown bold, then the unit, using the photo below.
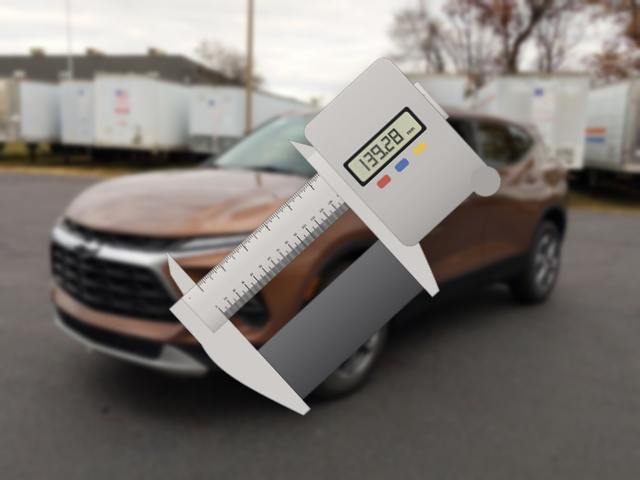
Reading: **139.28** mm
